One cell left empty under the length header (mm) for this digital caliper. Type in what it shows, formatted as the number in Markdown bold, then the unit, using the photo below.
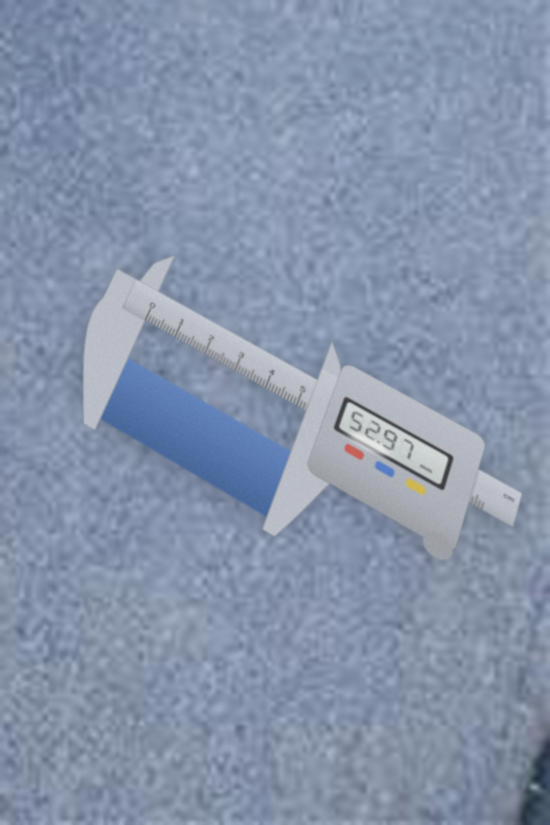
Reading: **52.97** mm
